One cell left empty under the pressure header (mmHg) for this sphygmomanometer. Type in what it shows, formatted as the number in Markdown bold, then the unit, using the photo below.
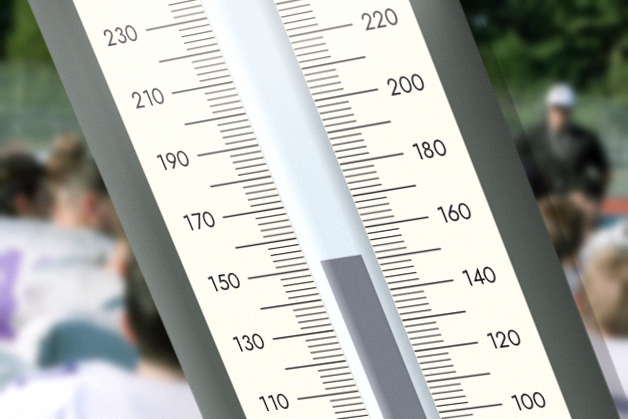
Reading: **152** mmHg
